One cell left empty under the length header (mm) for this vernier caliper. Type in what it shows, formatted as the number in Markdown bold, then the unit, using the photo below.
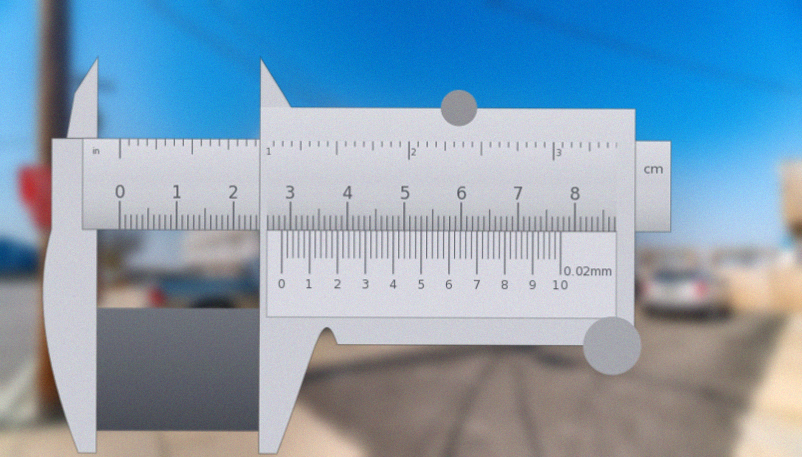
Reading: **28.5** mm
